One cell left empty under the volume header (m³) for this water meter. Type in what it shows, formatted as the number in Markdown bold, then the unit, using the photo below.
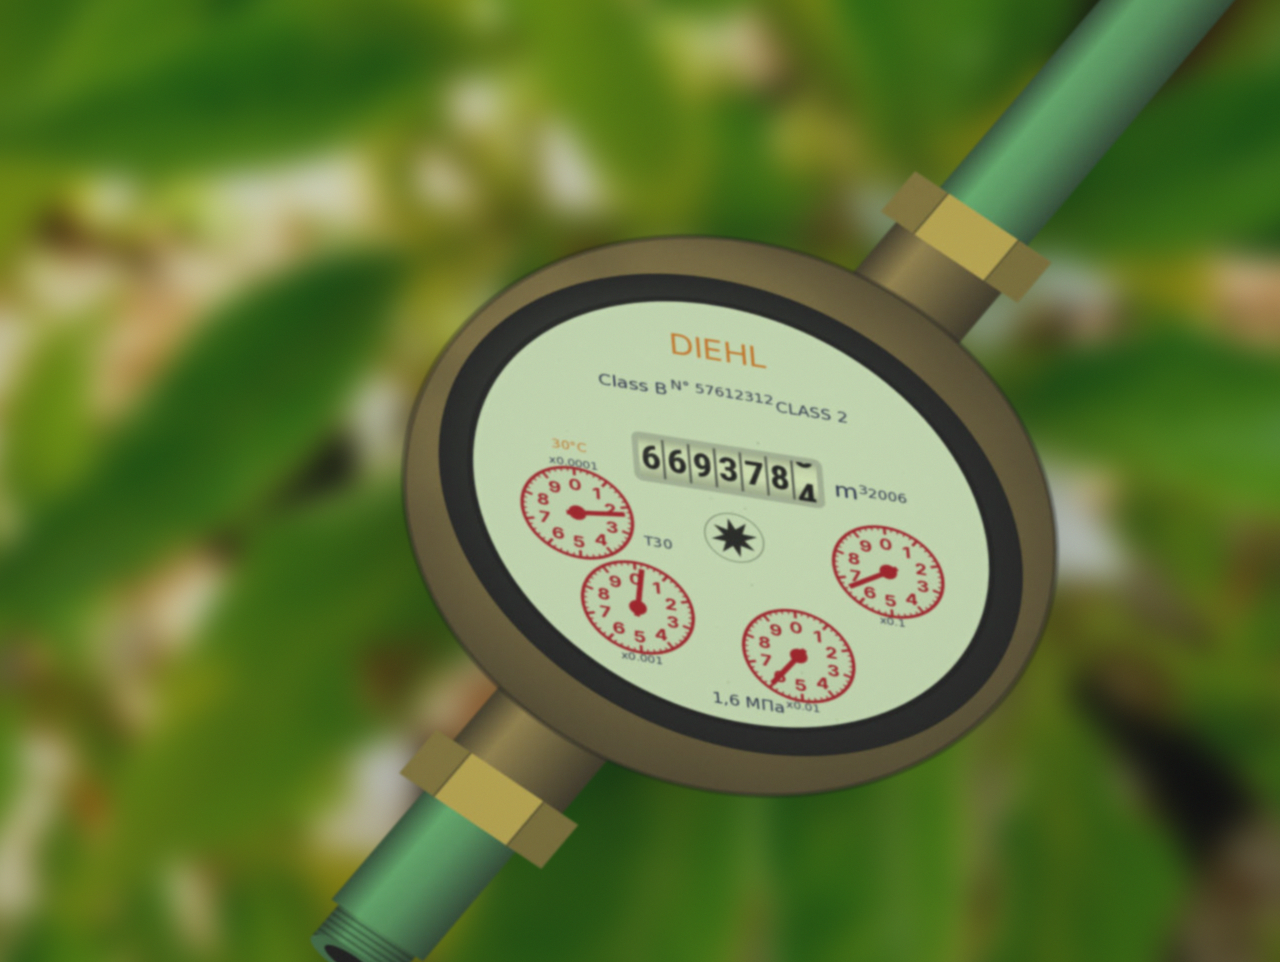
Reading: **6693783.6602** m³
